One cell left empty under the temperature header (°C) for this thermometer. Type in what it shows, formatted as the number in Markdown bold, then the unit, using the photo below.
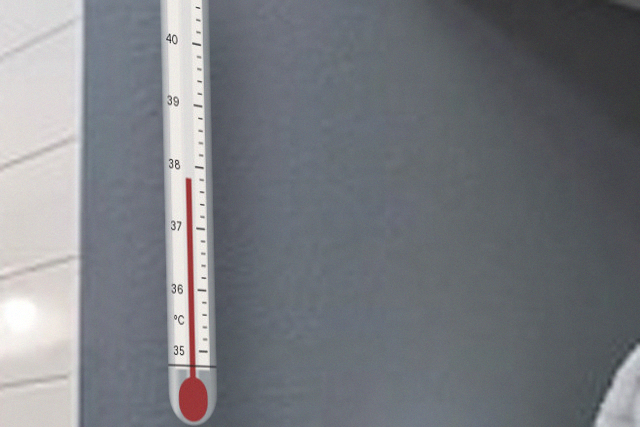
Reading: **37.8** °C
